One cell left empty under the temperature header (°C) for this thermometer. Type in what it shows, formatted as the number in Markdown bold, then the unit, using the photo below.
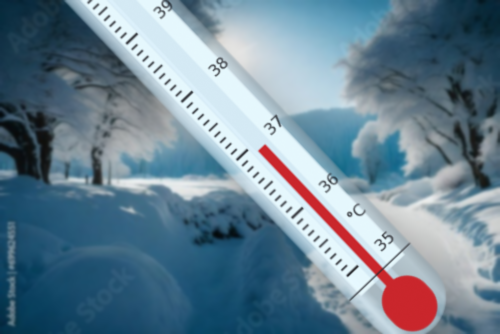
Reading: **36.9** °C
